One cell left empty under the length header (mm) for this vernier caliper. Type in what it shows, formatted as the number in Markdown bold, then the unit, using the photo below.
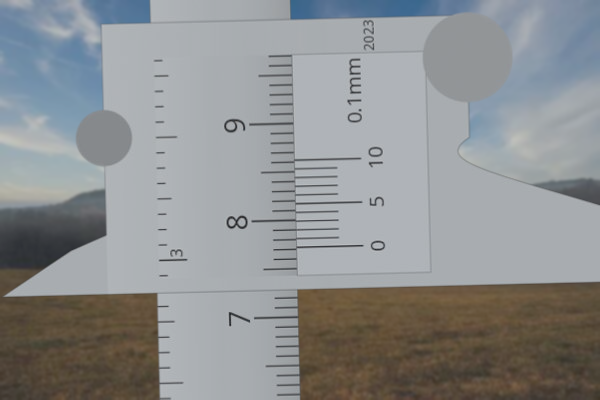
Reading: **77.2** mm
